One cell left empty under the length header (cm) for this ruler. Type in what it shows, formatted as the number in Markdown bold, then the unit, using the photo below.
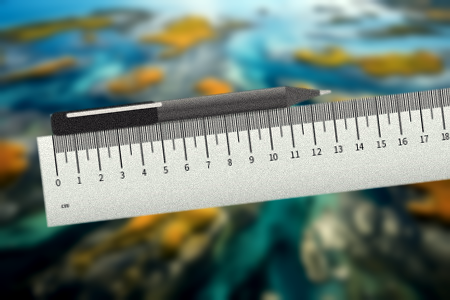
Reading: **13** cm
